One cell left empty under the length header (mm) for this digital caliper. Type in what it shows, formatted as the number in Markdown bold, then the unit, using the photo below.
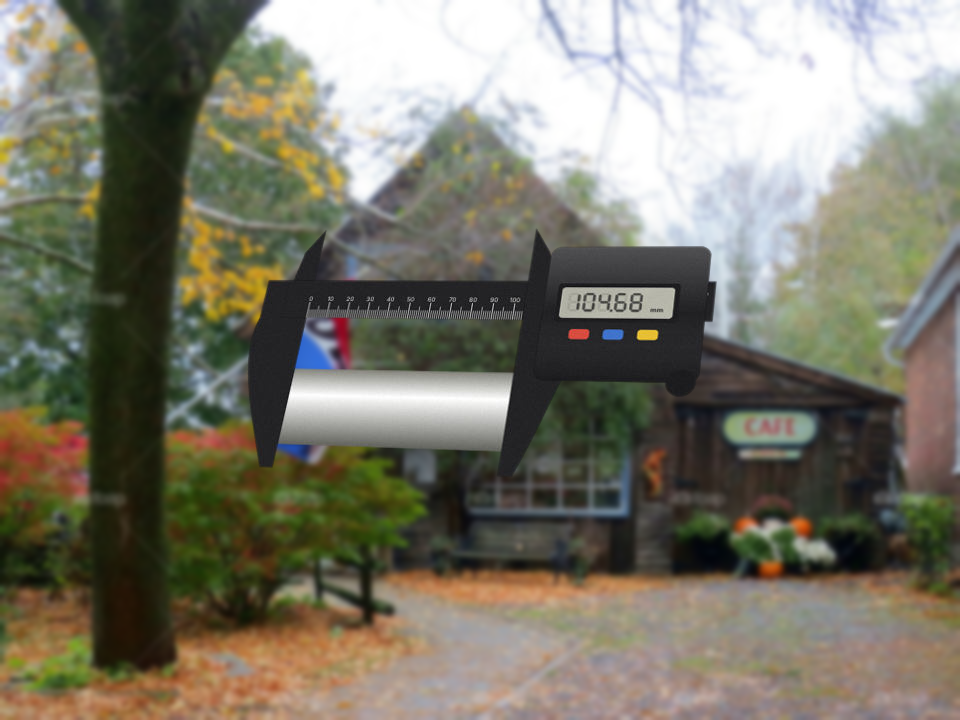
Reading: **104.68** mm
